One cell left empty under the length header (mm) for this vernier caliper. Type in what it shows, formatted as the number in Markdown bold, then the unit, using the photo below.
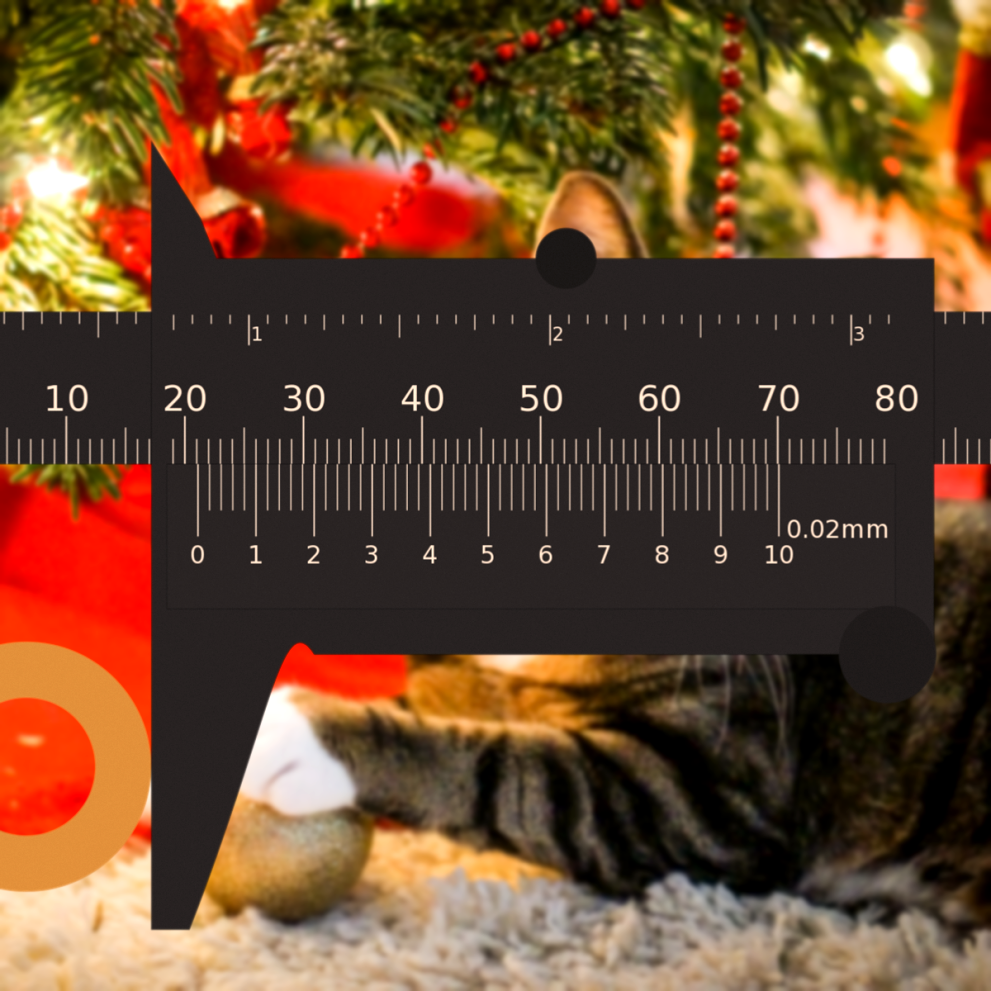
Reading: **21.1** mm
